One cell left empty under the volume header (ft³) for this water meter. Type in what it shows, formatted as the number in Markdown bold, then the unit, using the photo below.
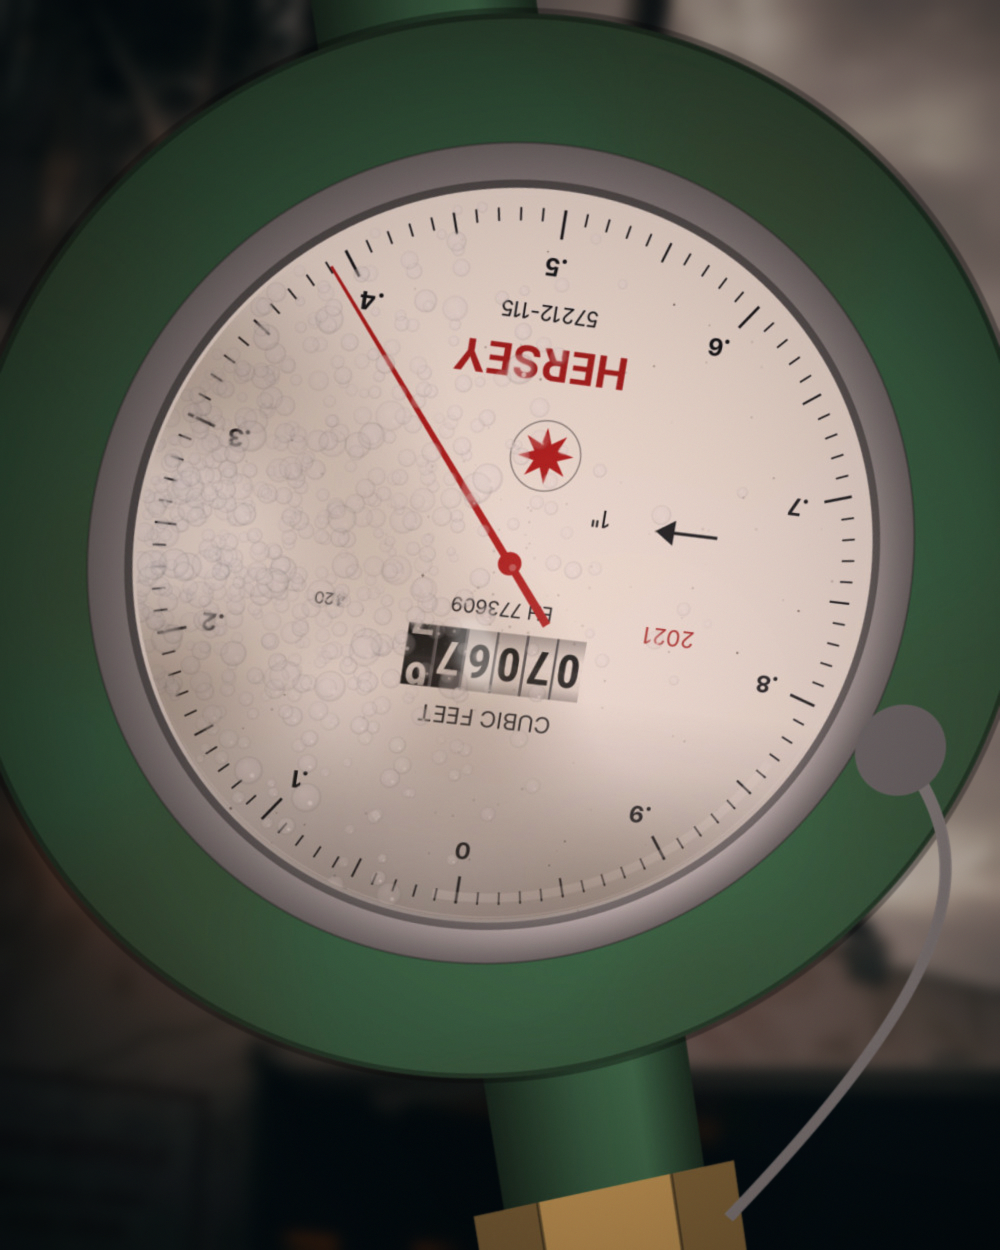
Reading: **70676.39** ft³
